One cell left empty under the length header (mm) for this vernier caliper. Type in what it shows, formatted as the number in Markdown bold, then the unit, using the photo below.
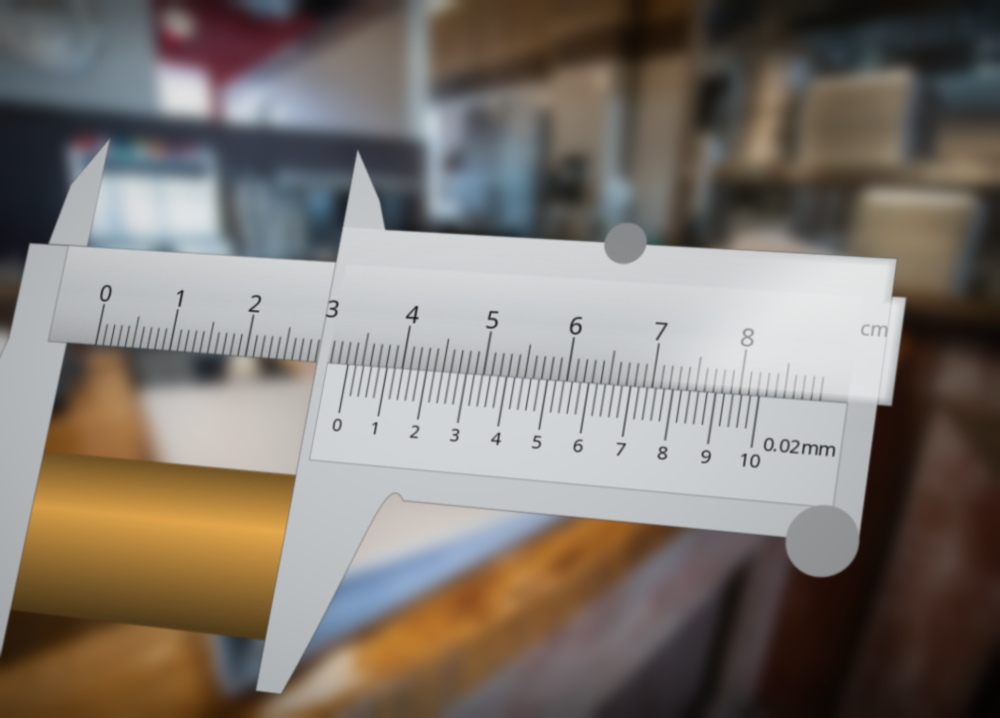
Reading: **33.2** mm
